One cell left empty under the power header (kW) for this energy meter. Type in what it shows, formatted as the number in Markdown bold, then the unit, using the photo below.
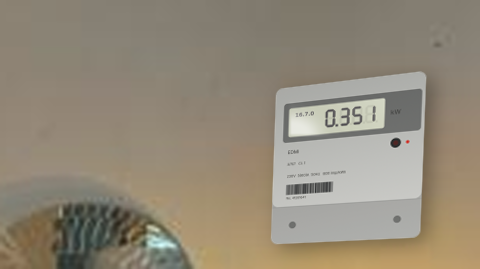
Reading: **0.351** kW
